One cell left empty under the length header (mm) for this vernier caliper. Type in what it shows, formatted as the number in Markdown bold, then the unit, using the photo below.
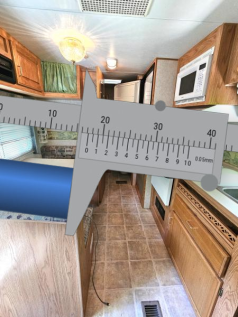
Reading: **17.2** mm
